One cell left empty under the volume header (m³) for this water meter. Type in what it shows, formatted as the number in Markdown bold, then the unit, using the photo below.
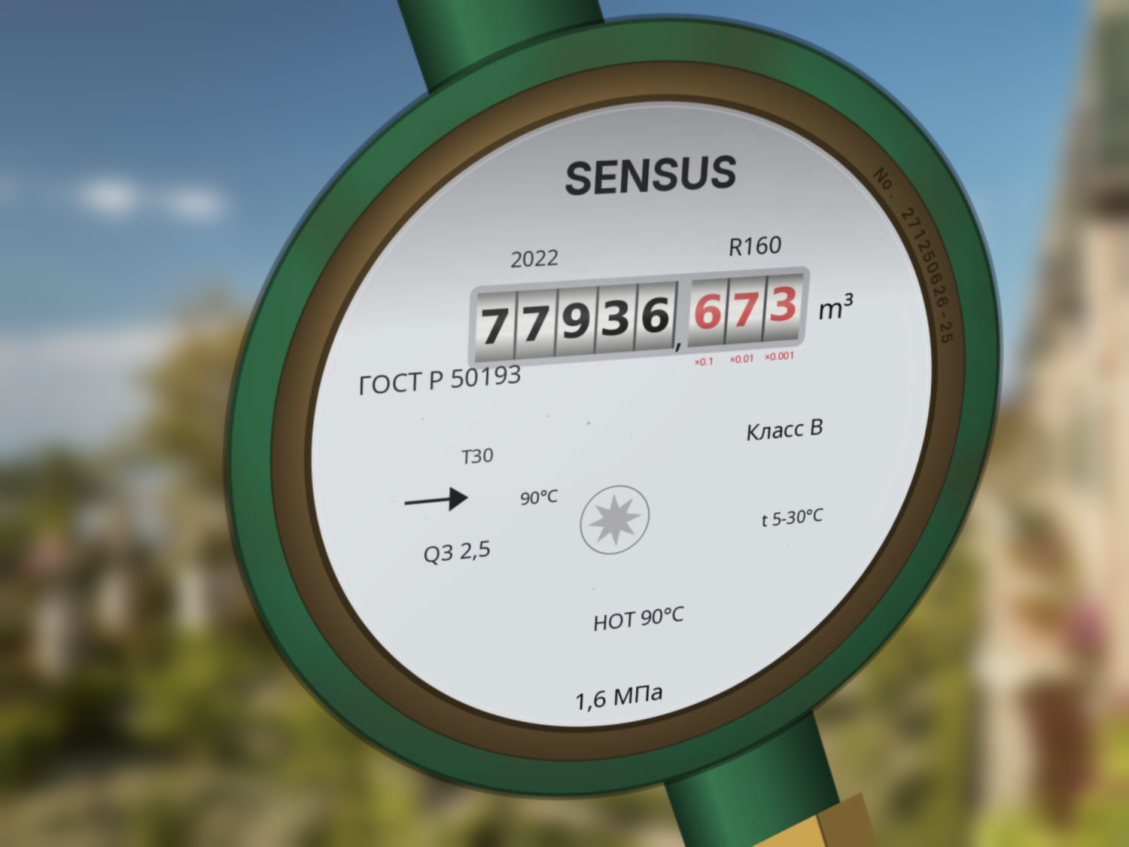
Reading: **77936.673** m³
